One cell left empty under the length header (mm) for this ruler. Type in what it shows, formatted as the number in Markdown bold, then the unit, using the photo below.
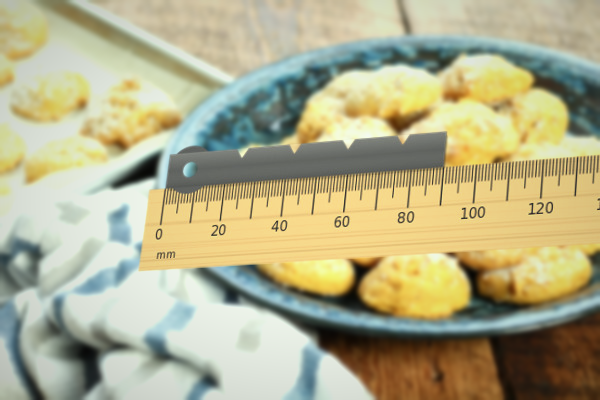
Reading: **90** mm
